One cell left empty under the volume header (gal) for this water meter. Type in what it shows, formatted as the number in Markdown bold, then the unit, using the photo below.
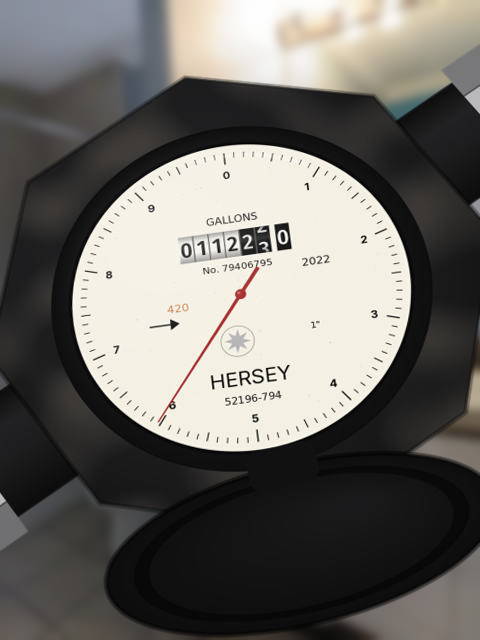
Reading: **112226.0** gal
